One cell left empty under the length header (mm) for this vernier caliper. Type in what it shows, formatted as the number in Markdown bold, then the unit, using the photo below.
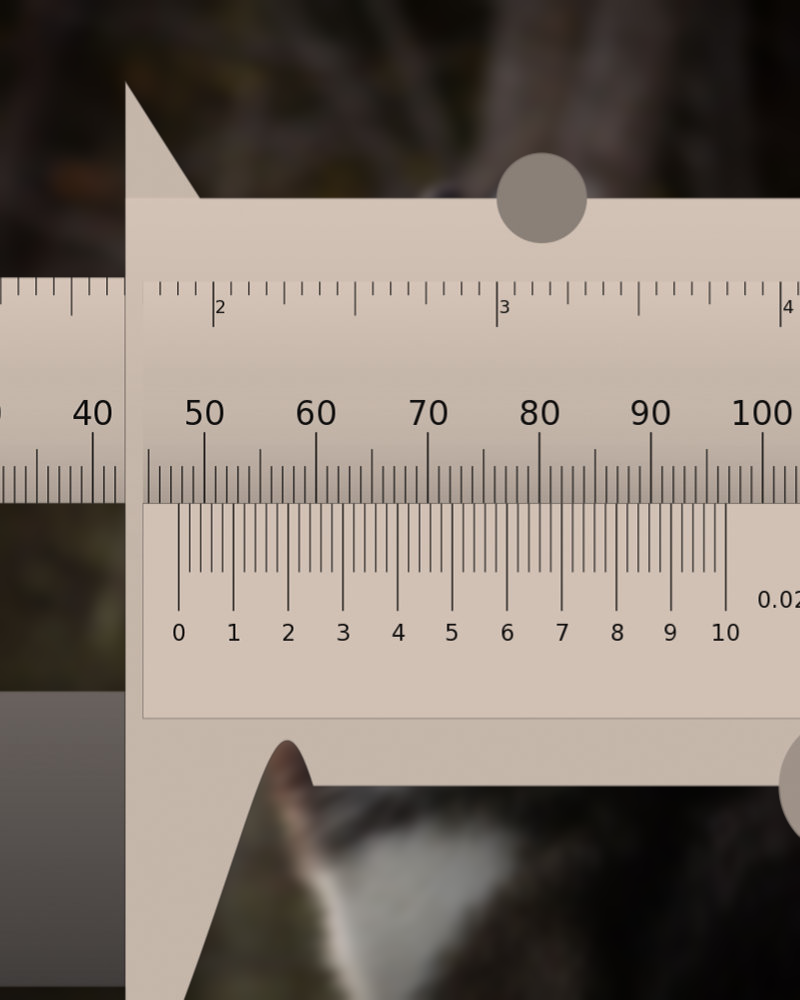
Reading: **47.7** mm
